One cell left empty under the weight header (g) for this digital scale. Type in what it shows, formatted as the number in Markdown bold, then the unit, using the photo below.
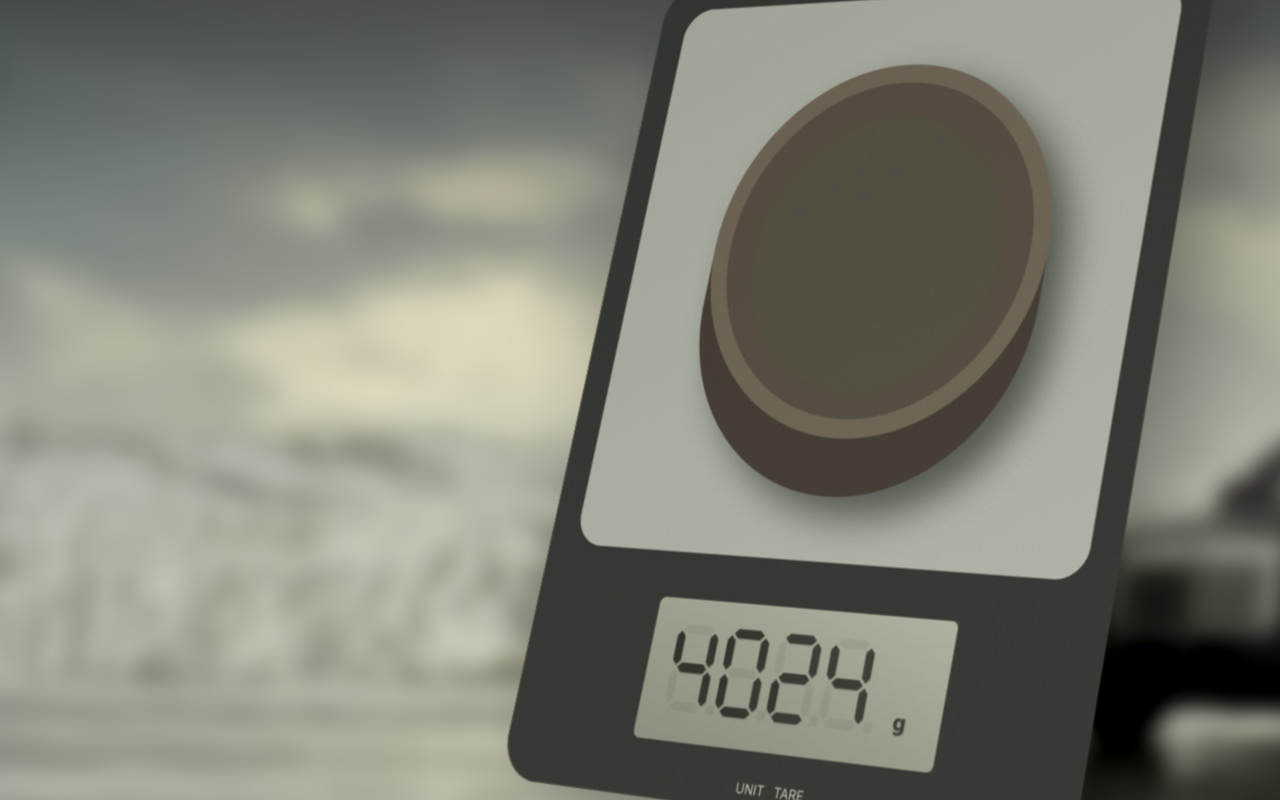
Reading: **4024** g
